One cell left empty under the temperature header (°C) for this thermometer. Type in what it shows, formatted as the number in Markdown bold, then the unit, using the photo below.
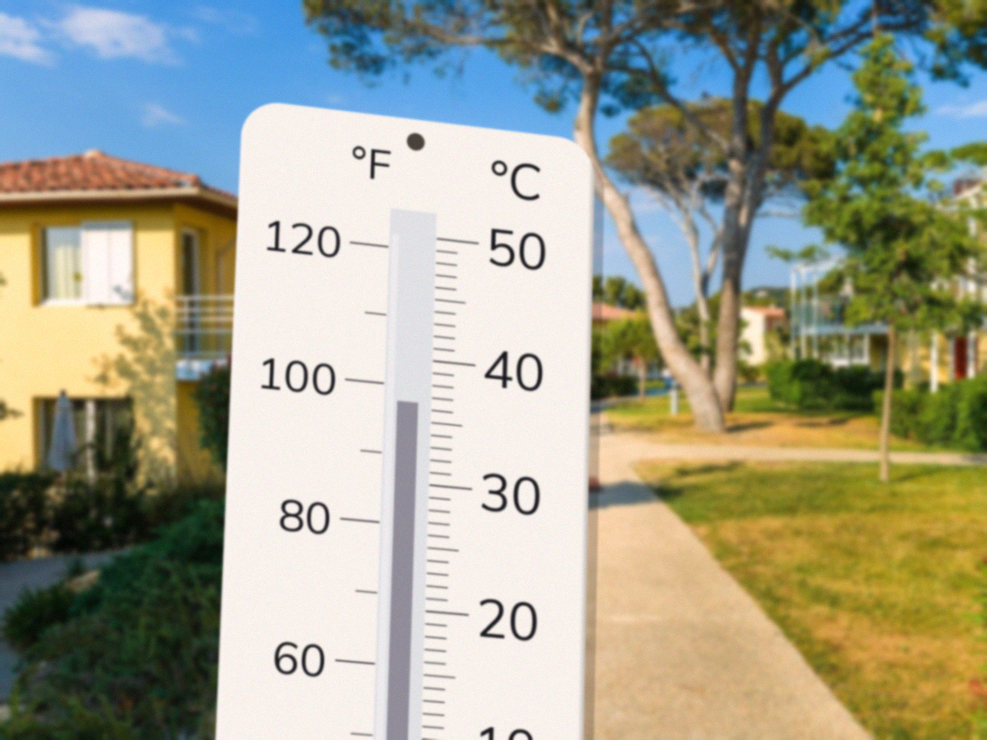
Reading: **36.5** °C
